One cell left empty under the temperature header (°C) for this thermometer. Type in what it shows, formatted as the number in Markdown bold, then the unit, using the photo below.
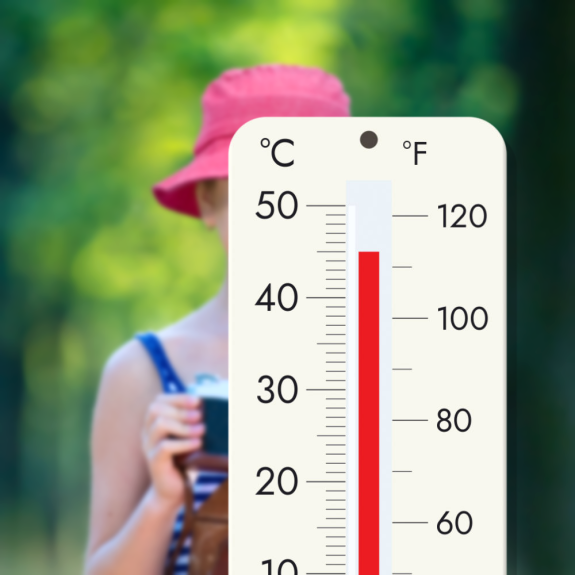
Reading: **45** °C
